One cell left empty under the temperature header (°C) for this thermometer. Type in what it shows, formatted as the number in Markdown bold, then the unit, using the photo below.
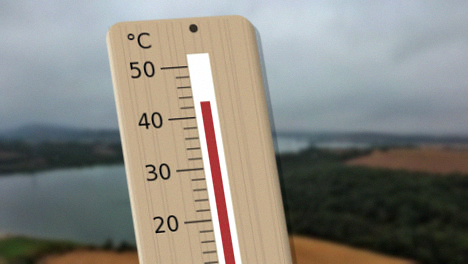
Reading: **43** °C
